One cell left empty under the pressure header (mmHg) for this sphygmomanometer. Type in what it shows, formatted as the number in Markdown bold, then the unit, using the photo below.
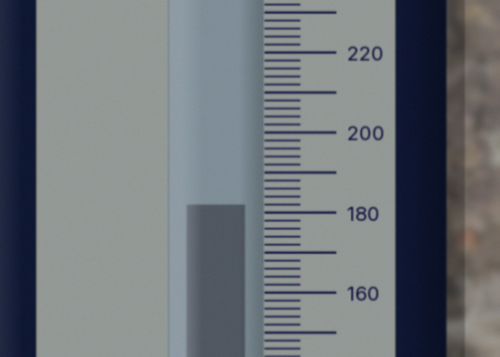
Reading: **182** mmHg
